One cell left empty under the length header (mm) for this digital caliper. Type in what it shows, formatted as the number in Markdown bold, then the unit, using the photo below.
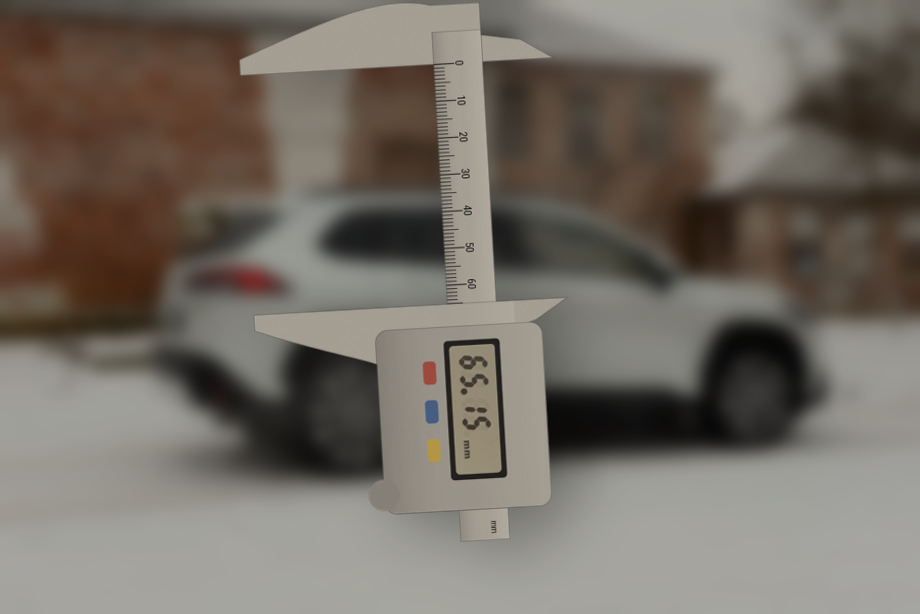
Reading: **65.15** mm
